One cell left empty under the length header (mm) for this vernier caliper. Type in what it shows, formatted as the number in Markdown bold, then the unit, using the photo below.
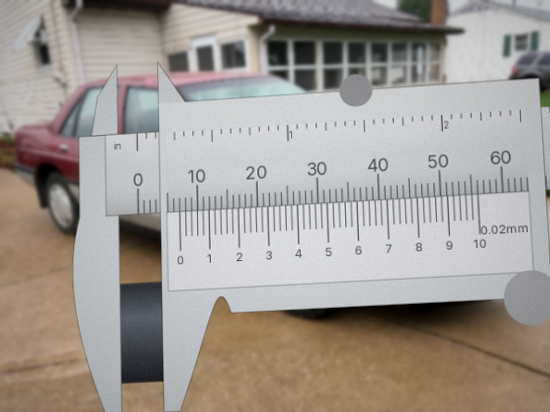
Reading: **7.0** mm
